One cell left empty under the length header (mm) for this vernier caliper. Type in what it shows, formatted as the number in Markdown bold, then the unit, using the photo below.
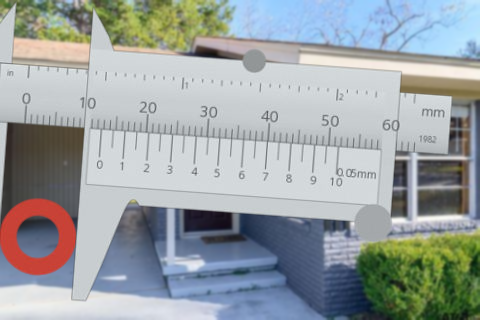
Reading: **12.6** mm
